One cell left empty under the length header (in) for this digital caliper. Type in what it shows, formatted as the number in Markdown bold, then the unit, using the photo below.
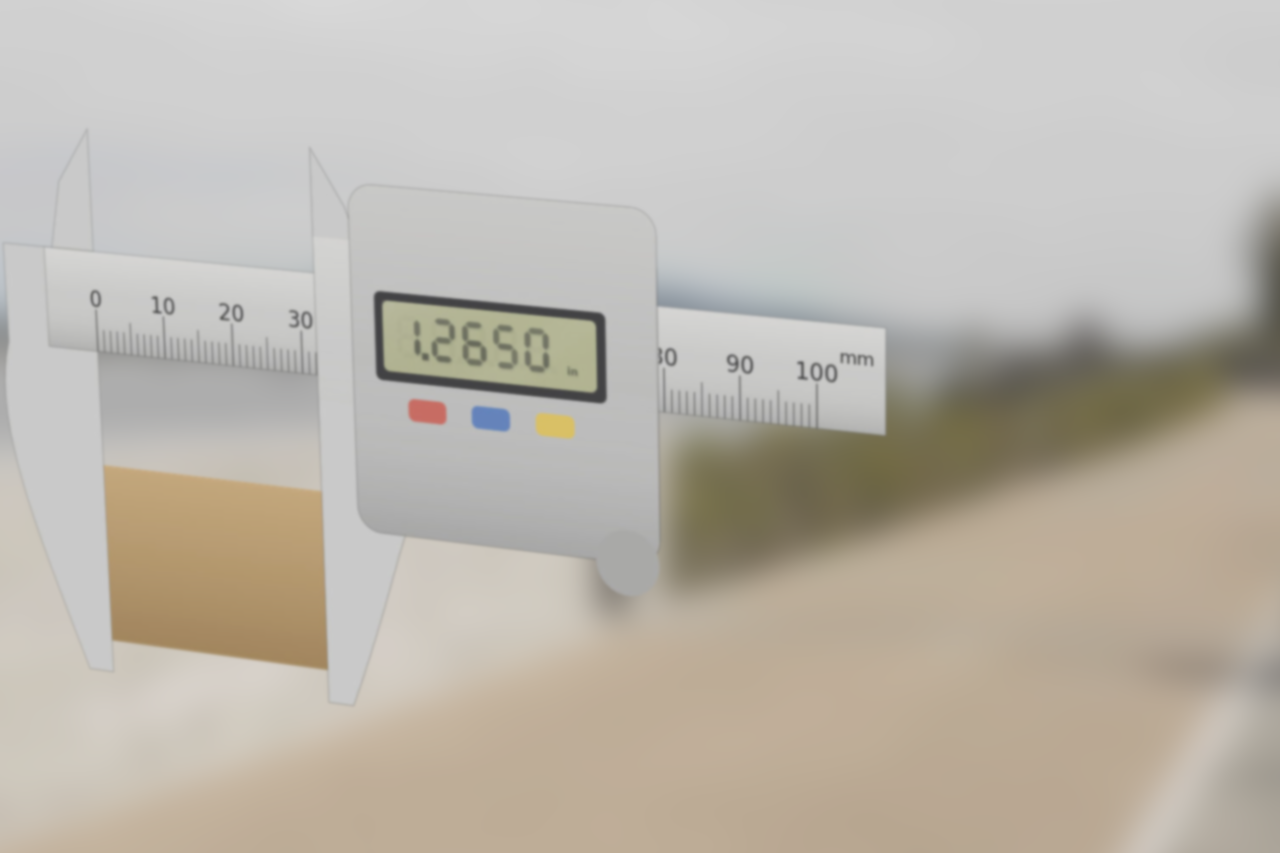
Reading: **1.2650** in
